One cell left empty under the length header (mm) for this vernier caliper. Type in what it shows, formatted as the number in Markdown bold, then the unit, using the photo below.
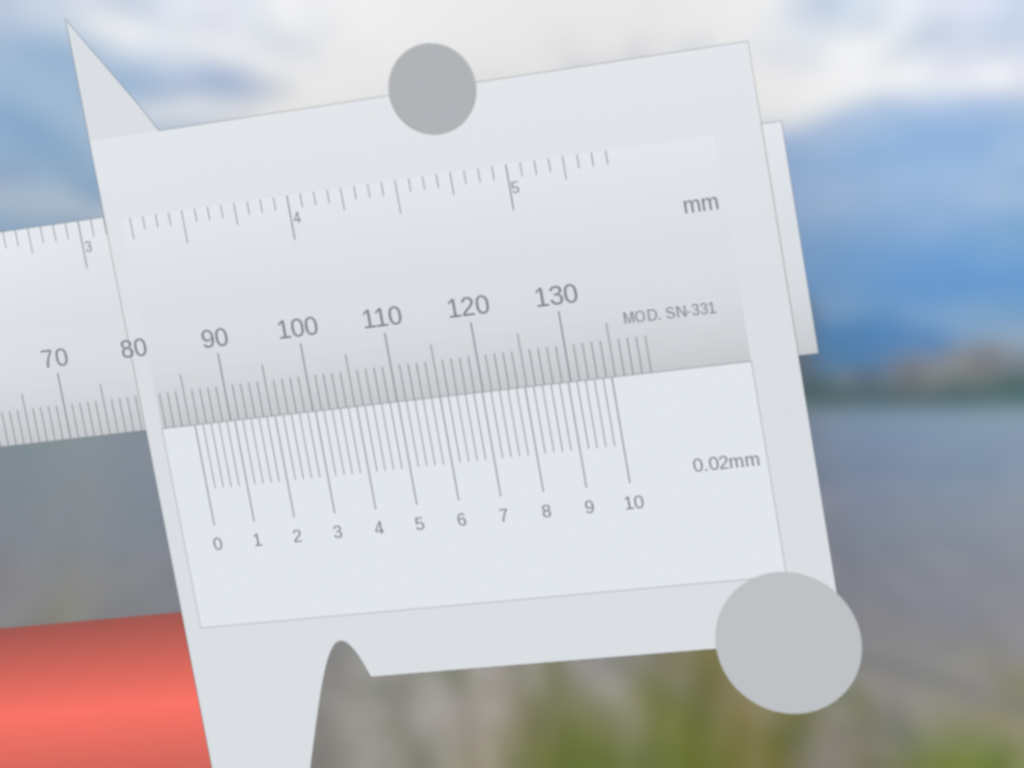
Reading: **85.6** mm
